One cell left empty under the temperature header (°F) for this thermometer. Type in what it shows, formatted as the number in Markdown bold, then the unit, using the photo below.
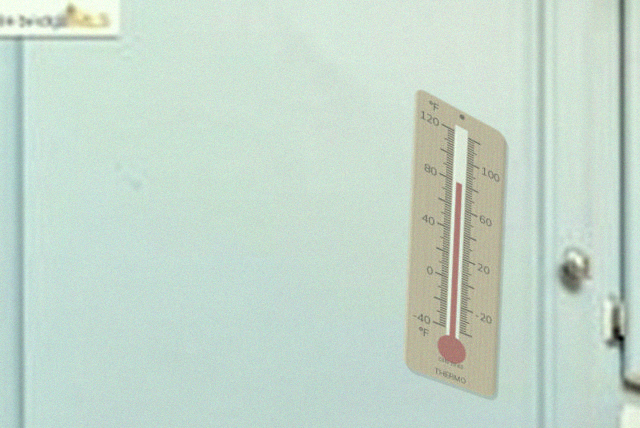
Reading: **80** °F
